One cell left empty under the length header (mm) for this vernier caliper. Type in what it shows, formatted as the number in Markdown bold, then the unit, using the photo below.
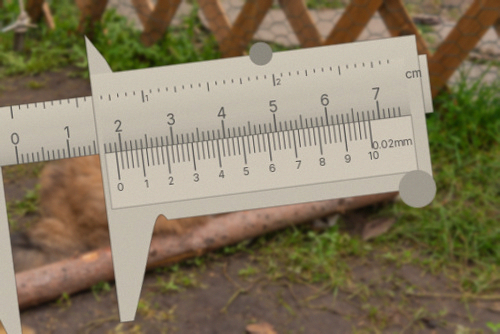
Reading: **19.0** mm
